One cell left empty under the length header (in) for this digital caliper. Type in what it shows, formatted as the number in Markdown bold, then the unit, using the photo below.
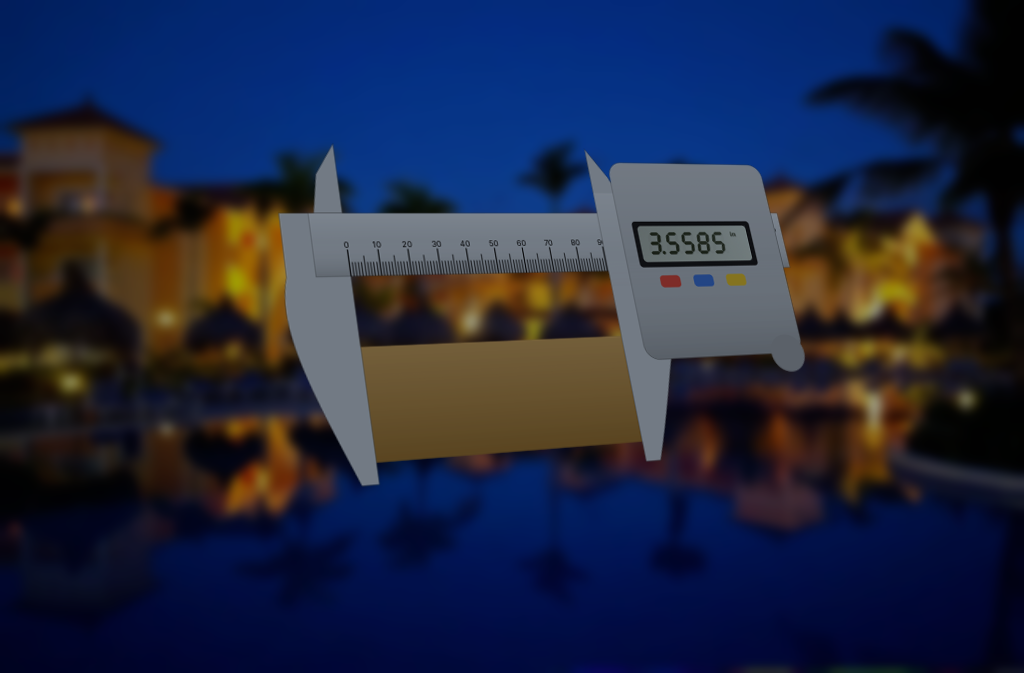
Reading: **3.5585** in
